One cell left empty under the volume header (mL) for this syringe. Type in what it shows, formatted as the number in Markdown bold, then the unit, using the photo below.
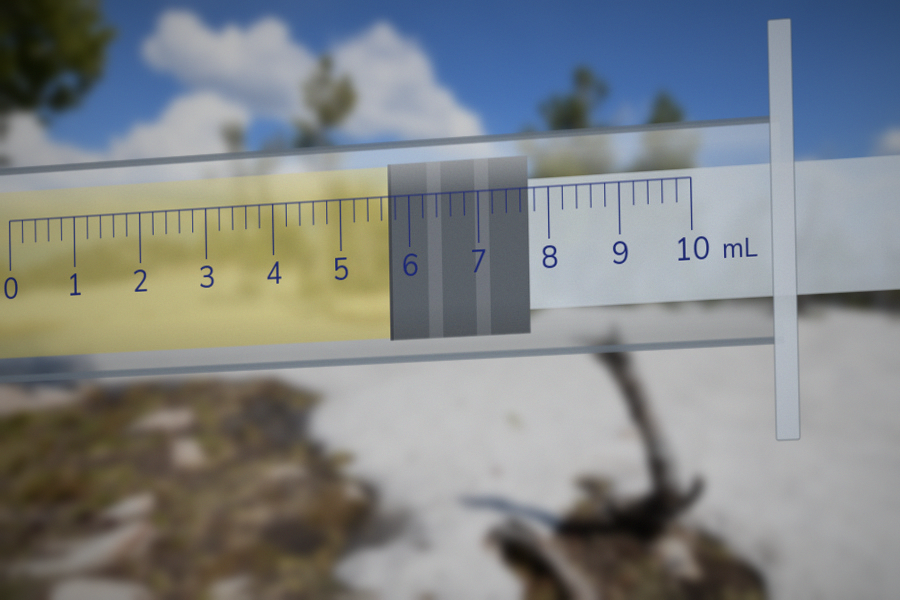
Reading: **5.7** mL
